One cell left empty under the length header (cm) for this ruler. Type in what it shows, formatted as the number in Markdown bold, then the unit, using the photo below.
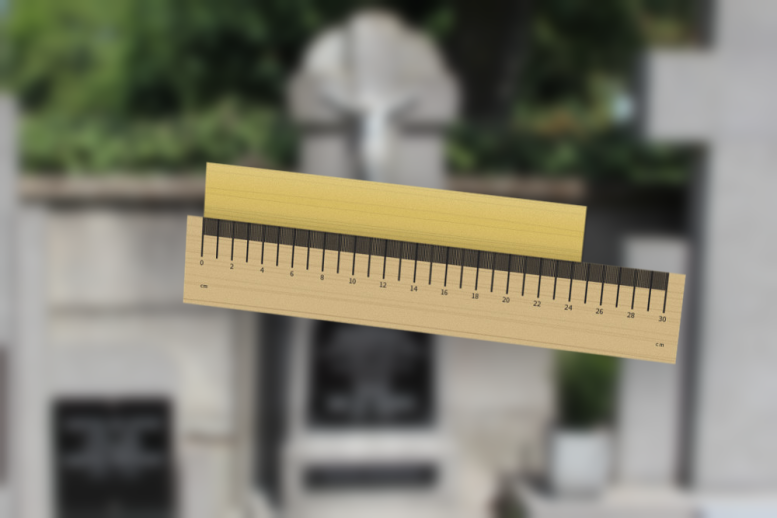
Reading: **24.5** cm
